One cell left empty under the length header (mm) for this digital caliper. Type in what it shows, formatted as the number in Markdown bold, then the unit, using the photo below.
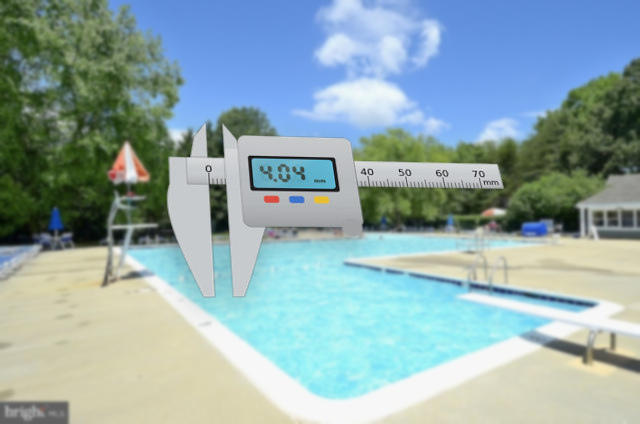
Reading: **4.04** mm
